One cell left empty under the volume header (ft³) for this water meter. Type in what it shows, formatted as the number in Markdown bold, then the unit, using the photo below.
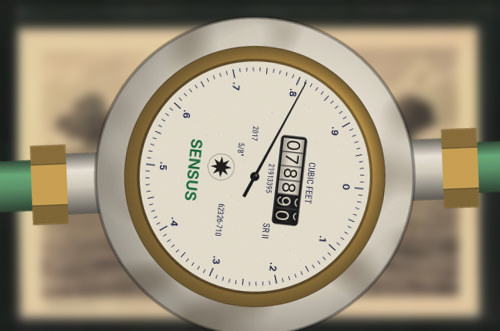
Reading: **78889.81** ft³
